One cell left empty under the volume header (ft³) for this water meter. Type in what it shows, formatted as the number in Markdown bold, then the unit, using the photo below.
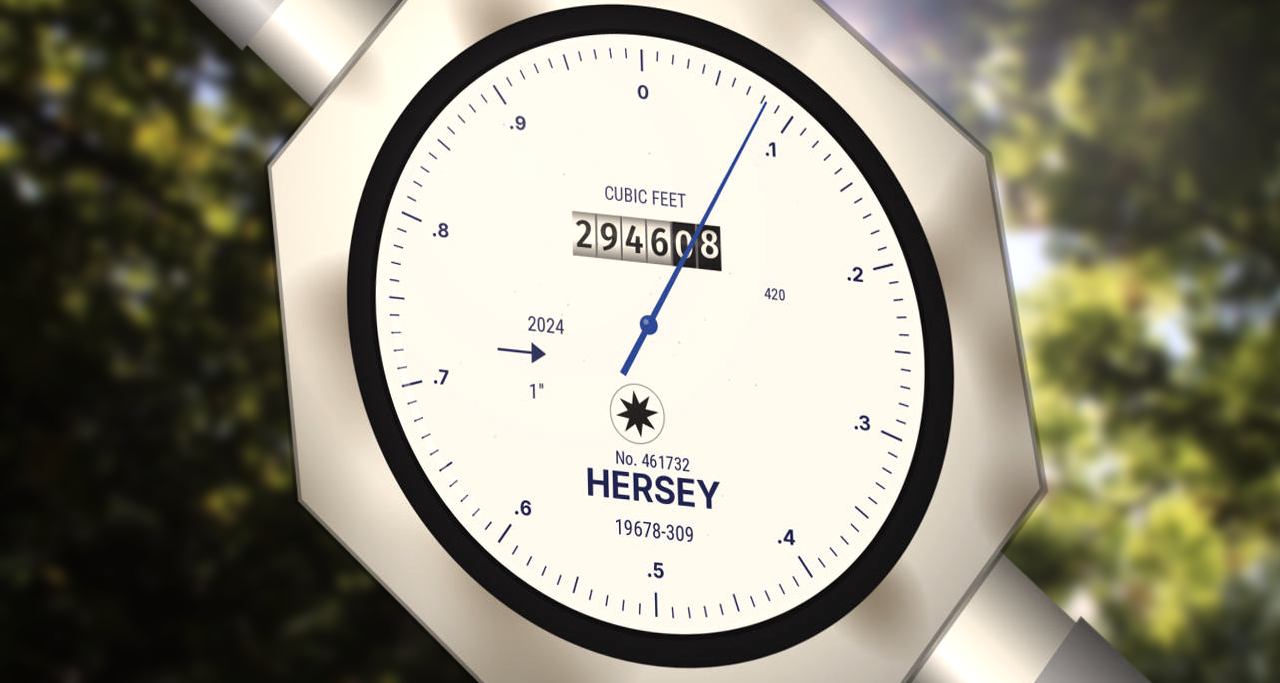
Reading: **294608.08** ft³
